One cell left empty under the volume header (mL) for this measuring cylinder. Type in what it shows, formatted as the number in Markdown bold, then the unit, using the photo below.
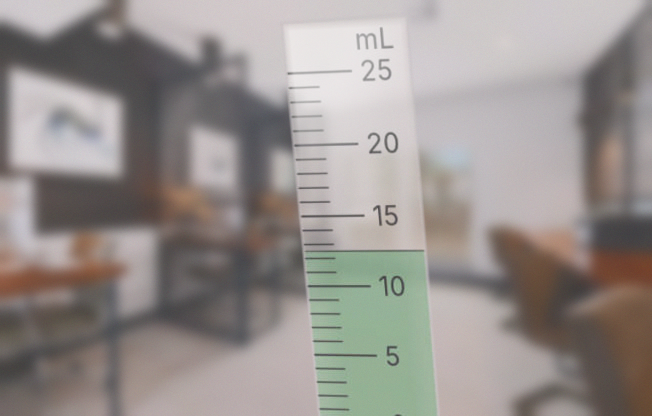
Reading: **12.5** mL
